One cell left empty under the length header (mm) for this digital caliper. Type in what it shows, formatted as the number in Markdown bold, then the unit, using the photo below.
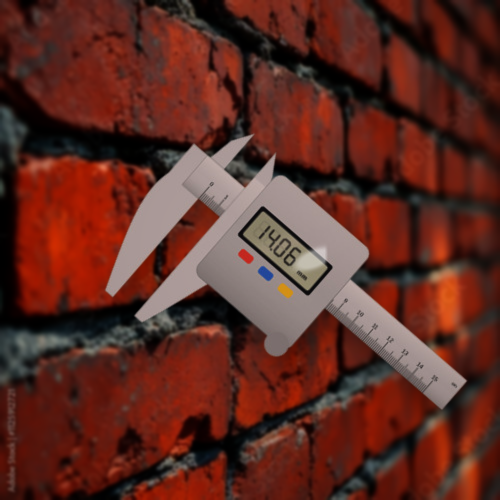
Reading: **14.06** mm
